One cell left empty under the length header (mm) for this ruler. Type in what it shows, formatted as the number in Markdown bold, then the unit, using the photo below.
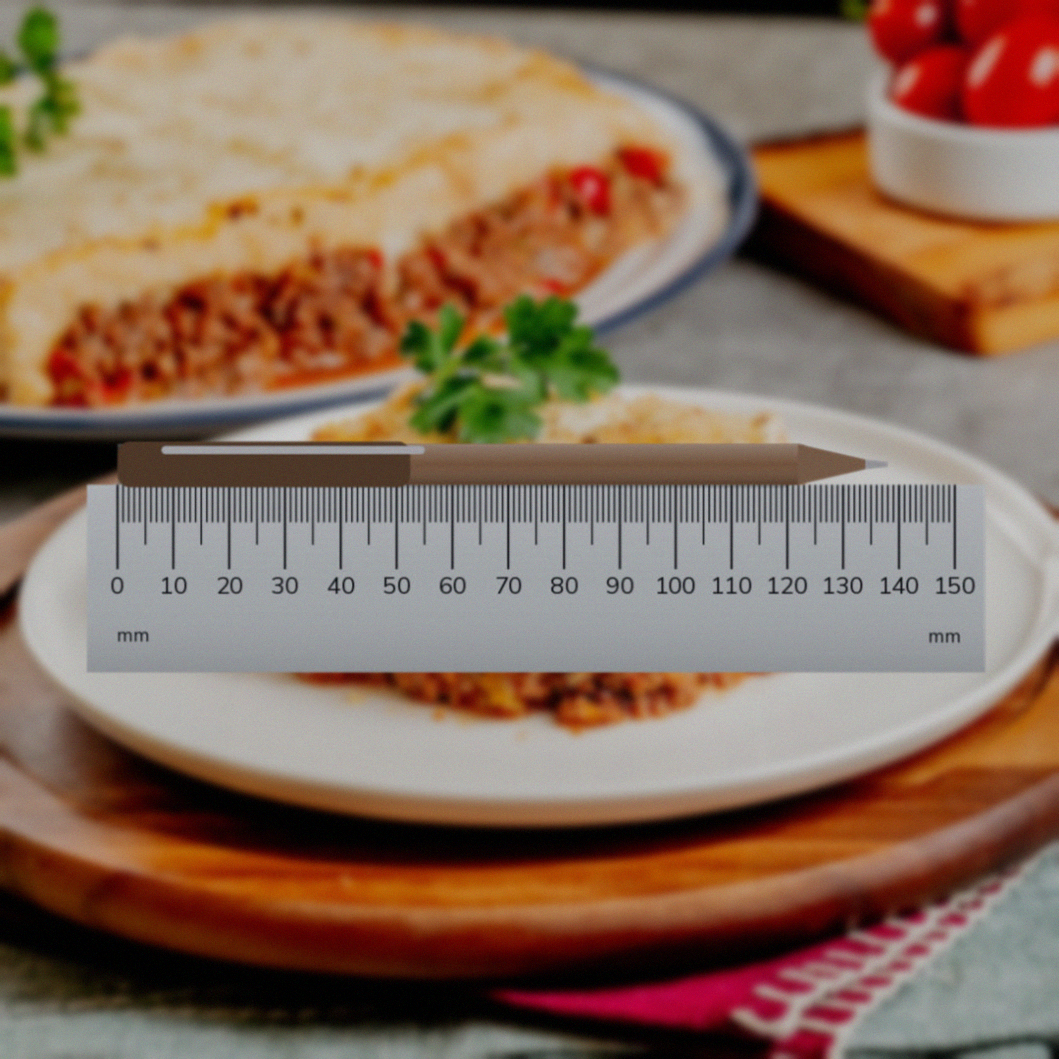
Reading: **138** mm
